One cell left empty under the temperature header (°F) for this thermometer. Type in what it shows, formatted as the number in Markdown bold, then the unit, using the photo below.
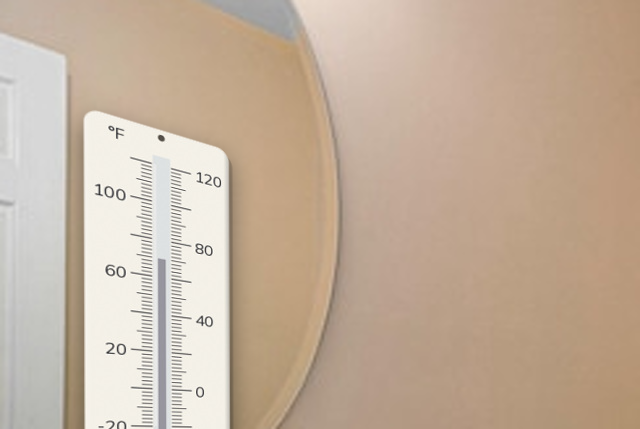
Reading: **70** °F
